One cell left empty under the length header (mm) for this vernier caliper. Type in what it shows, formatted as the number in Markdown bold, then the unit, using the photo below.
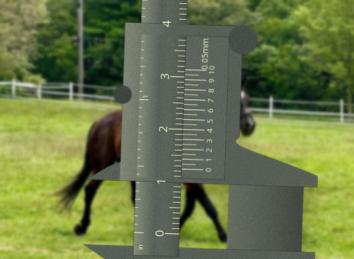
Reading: **12.4** mm
